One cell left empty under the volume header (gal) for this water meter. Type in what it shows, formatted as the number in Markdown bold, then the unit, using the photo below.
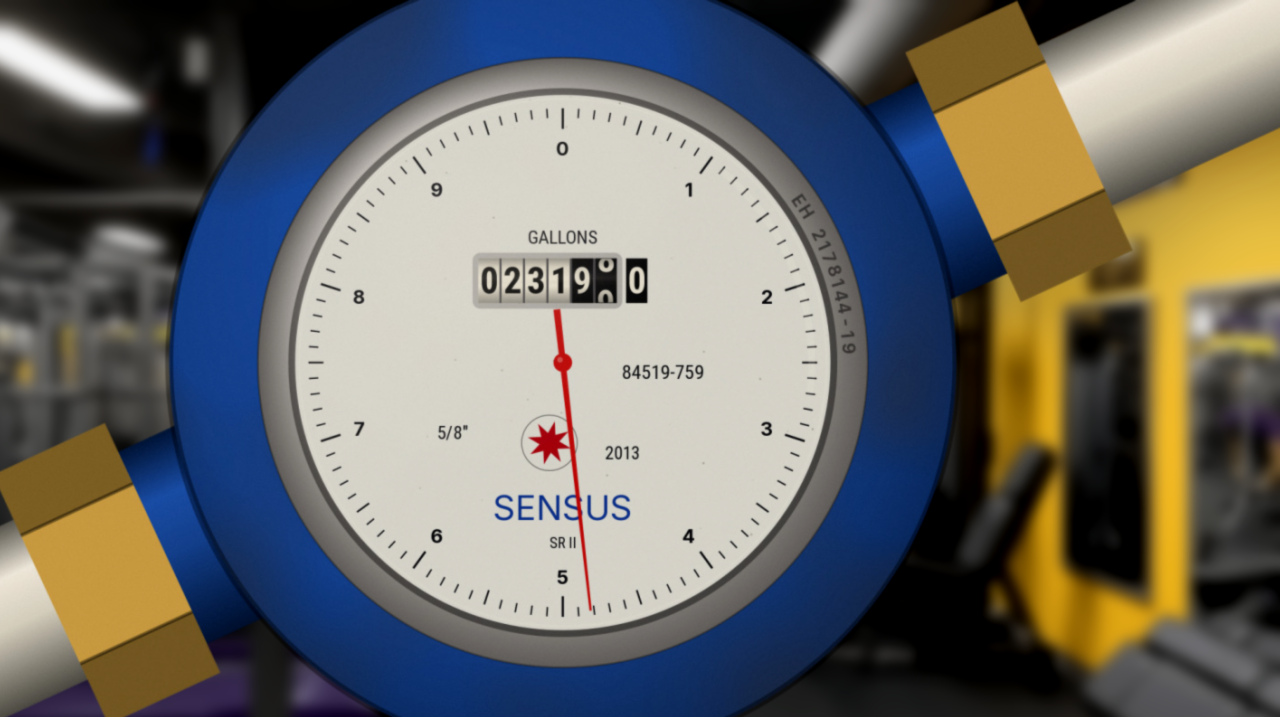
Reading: **231984.8** gal
